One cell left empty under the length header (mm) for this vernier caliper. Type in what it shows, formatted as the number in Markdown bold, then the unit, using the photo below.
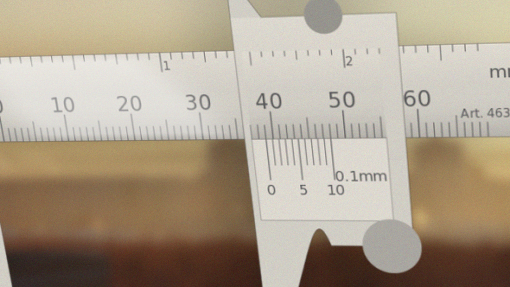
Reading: **39.0** mm
